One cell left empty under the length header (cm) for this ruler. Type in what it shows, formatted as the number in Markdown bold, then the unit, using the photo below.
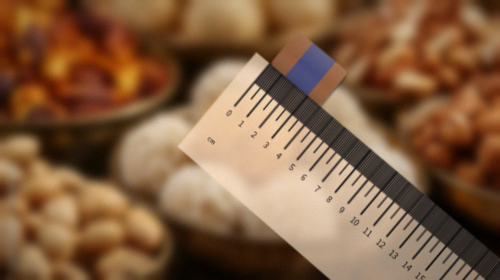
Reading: **4** cm
